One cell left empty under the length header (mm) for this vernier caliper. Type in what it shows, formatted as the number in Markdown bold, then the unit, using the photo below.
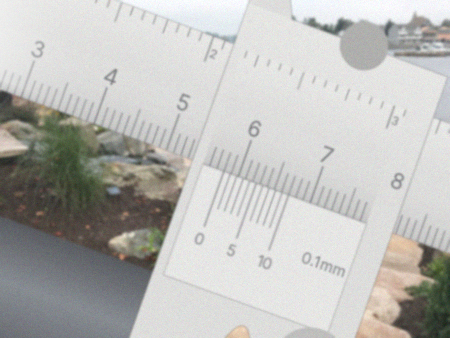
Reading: **58.0** mm
